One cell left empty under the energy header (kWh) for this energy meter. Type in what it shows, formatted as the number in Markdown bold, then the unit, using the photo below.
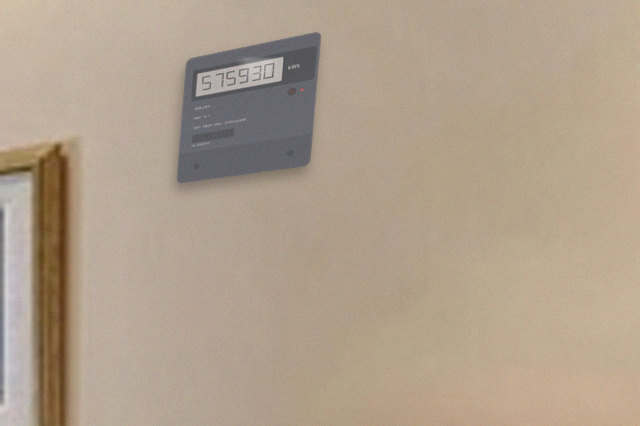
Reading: **575930** kWh
